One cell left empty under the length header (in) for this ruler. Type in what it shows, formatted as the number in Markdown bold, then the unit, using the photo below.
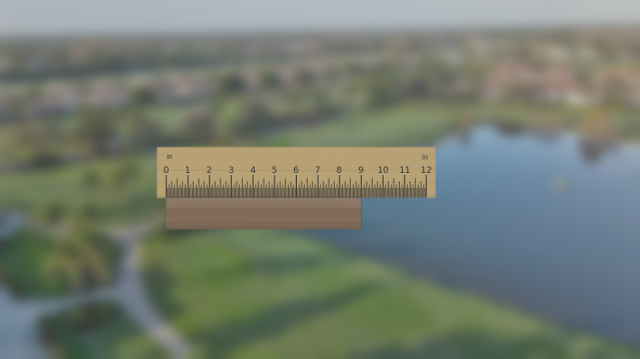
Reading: **9** in
